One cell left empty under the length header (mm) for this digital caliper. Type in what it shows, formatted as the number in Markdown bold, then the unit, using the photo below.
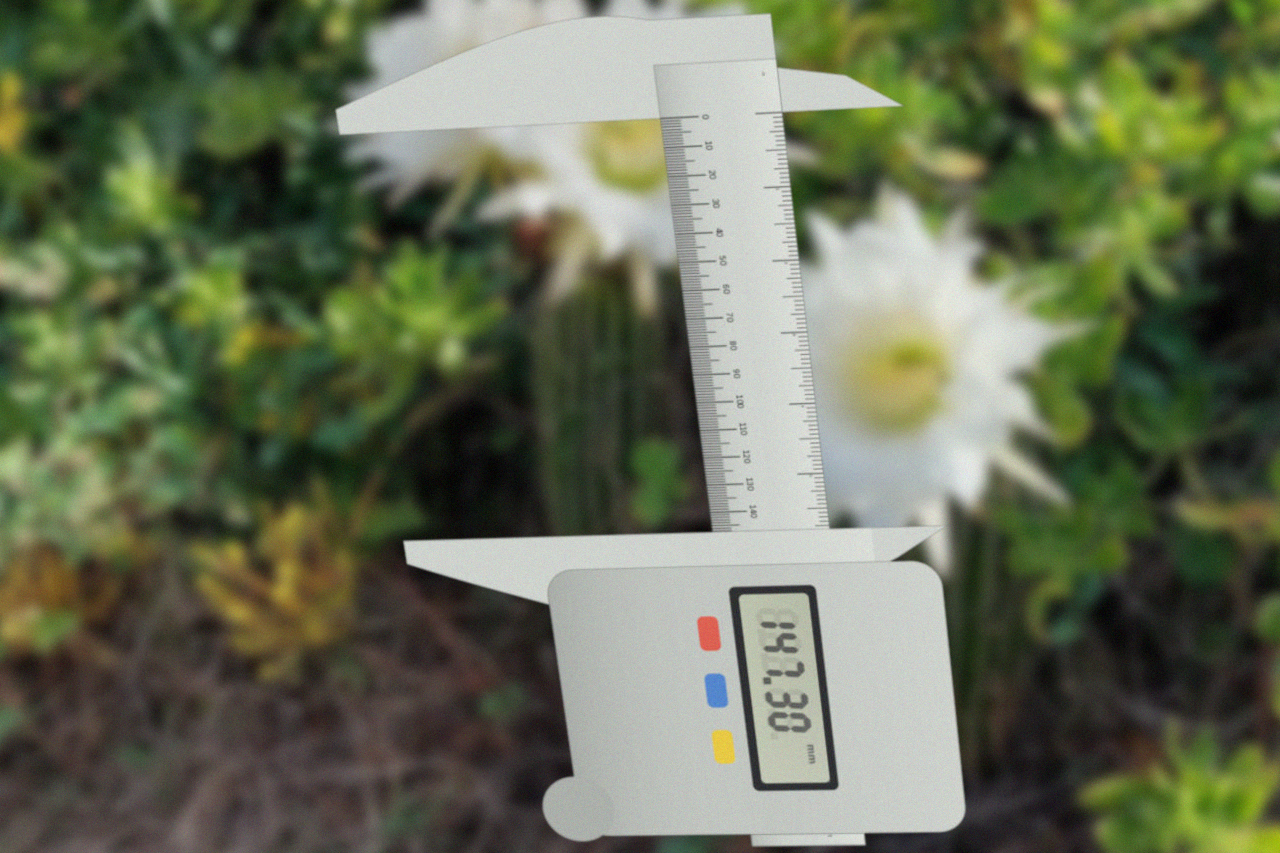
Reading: **147.30** mm
